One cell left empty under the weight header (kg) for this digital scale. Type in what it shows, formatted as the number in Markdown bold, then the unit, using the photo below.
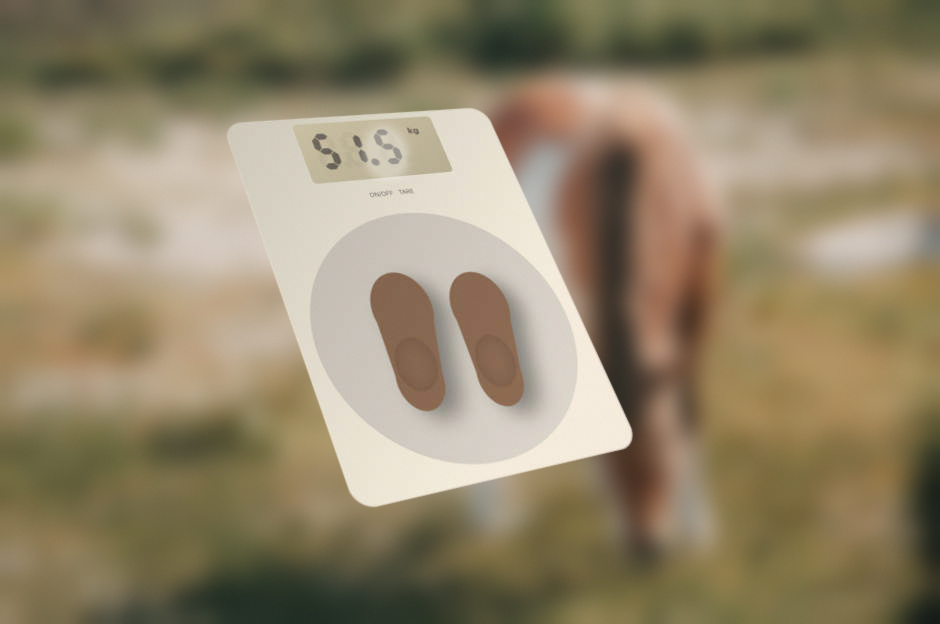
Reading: **51.5** kg
